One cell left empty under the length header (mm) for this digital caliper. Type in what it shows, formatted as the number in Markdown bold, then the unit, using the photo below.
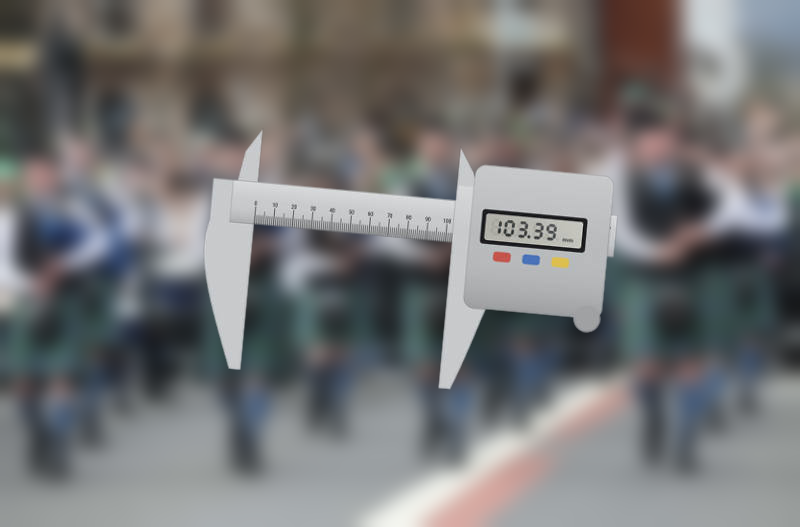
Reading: **103.39** mm
